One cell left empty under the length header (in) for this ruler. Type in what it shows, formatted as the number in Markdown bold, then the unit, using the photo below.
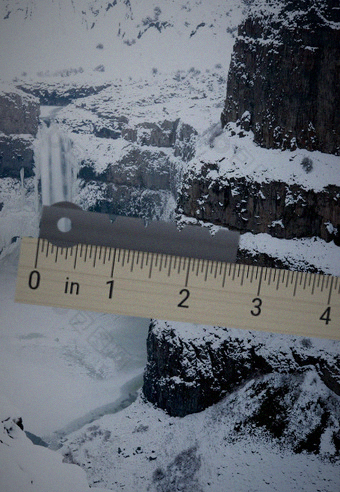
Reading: **2.625** in
